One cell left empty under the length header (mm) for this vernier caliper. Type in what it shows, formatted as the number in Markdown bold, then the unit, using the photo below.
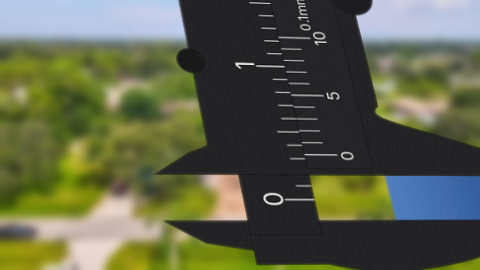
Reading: **3.3** mm
